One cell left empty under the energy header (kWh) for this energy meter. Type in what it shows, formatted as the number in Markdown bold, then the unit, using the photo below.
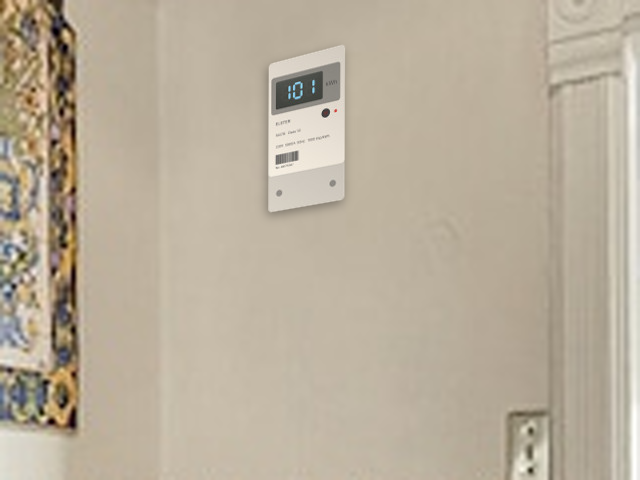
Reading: **101** kWh
